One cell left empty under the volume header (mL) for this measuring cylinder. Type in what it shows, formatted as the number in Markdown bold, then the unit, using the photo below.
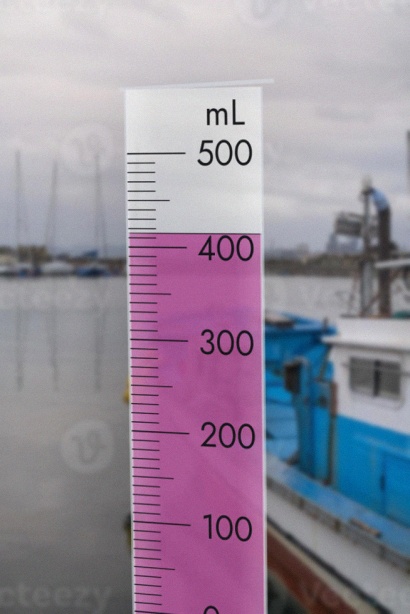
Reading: **415** mL
